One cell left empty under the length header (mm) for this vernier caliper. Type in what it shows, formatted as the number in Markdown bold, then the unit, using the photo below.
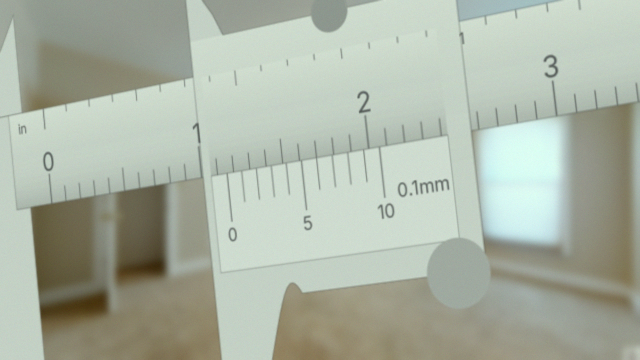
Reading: **11.6** mm
